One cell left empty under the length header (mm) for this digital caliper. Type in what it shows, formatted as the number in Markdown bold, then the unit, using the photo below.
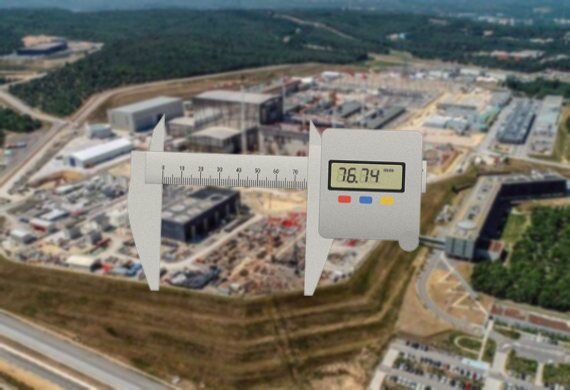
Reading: **76.74** mm
